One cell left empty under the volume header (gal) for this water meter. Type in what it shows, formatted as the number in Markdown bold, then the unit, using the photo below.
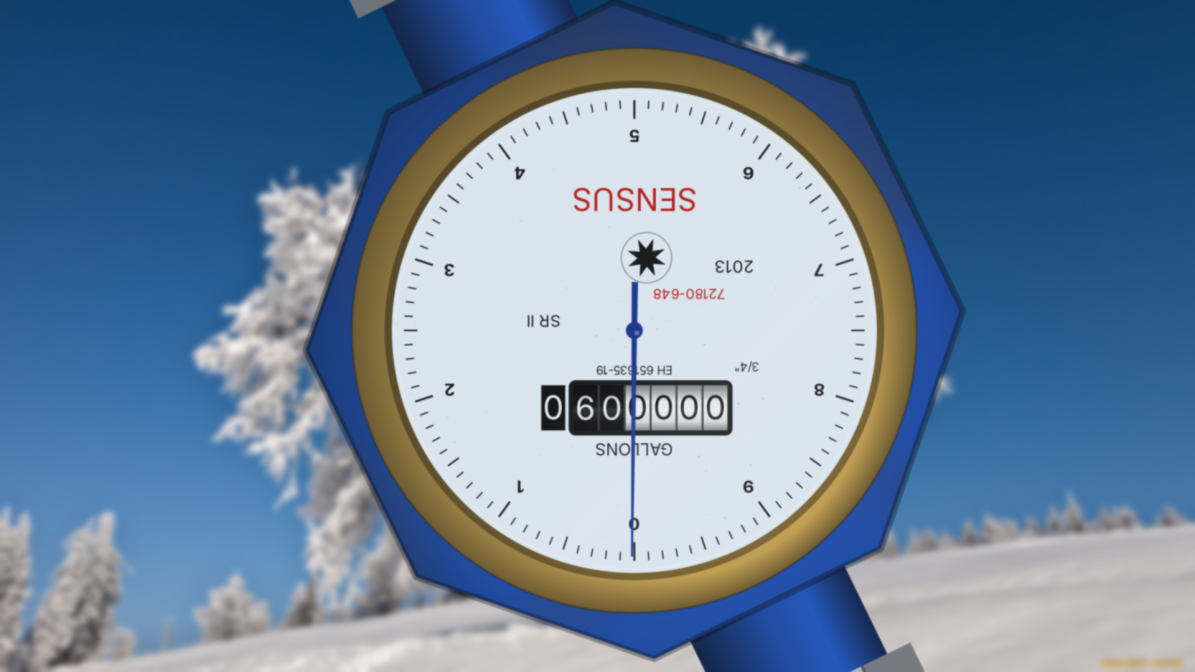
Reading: **90.0** gal
